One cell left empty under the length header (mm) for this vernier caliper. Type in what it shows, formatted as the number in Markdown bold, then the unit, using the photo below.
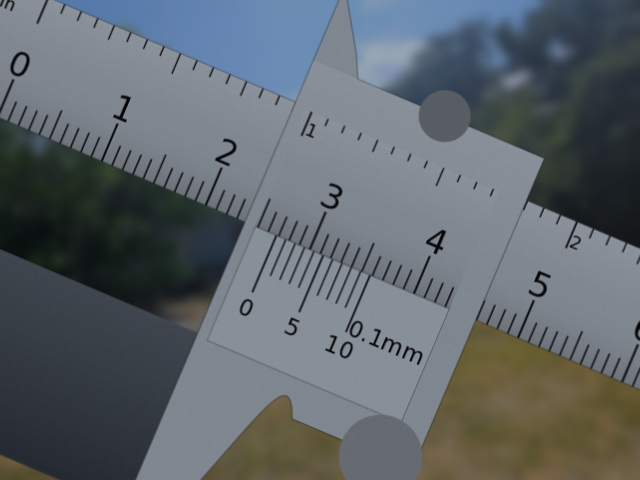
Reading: **26.8** mm
